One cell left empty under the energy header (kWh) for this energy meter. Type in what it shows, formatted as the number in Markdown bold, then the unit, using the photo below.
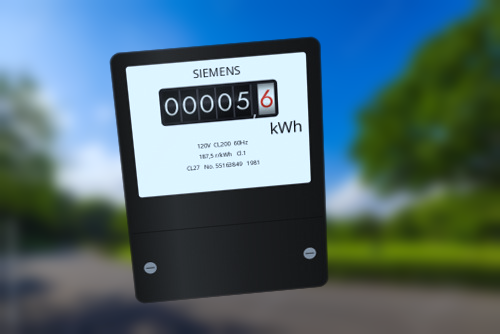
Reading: **5.6** kWh
